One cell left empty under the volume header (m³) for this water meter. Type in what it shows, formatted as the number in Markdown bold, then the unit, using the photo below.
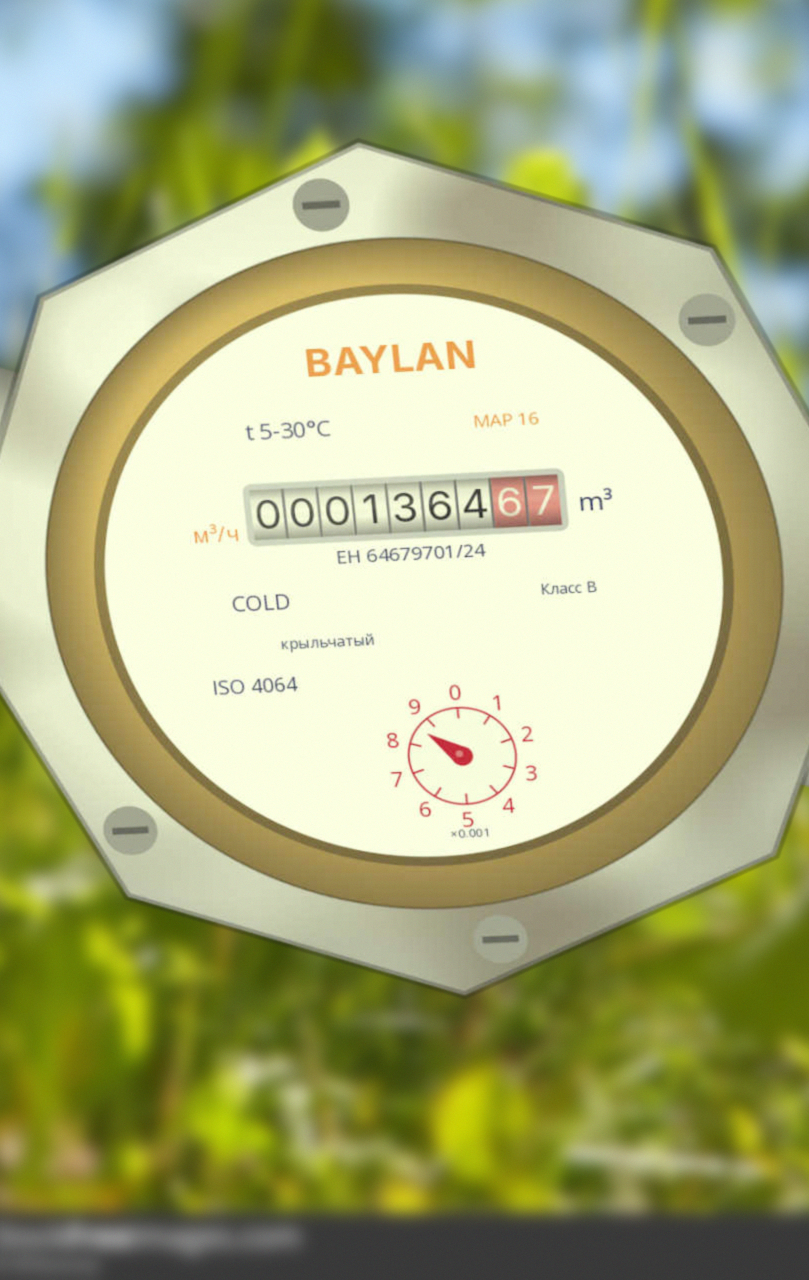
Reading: **1364.678** m³
